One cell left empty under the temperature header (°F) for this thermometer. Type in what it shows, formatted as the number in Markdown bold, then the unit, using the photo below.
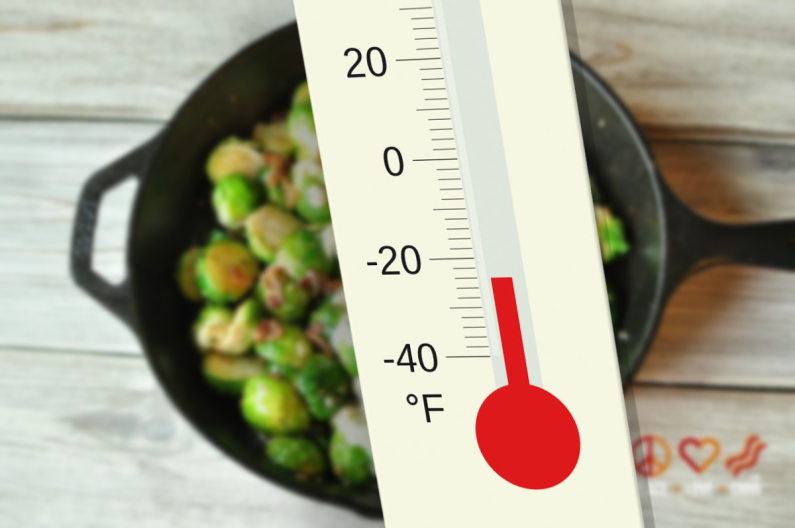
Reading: **-24** °F
